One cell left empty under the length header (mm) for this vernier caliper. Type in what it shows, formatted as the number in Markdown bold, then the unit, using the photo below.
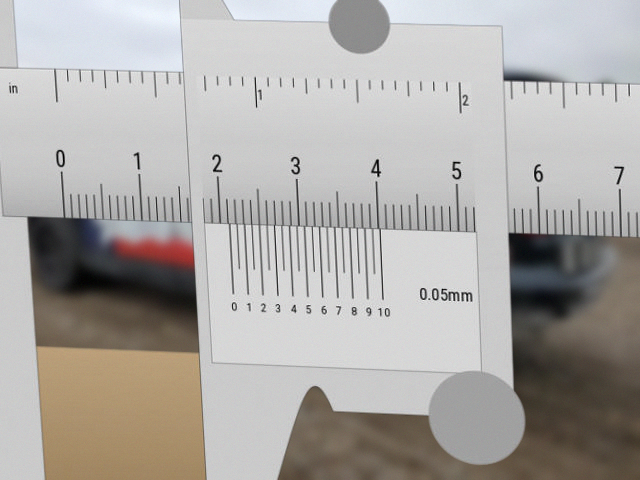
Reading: **21.2** mm
